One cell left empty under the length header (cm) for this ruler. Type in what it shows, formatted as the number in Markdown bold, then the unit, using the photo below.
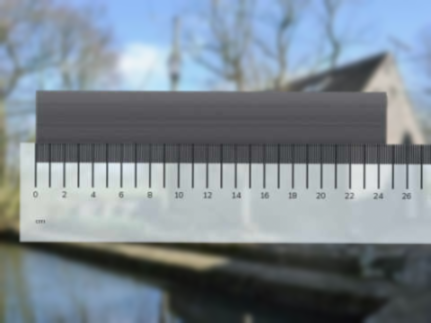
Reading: **24.5** cm
